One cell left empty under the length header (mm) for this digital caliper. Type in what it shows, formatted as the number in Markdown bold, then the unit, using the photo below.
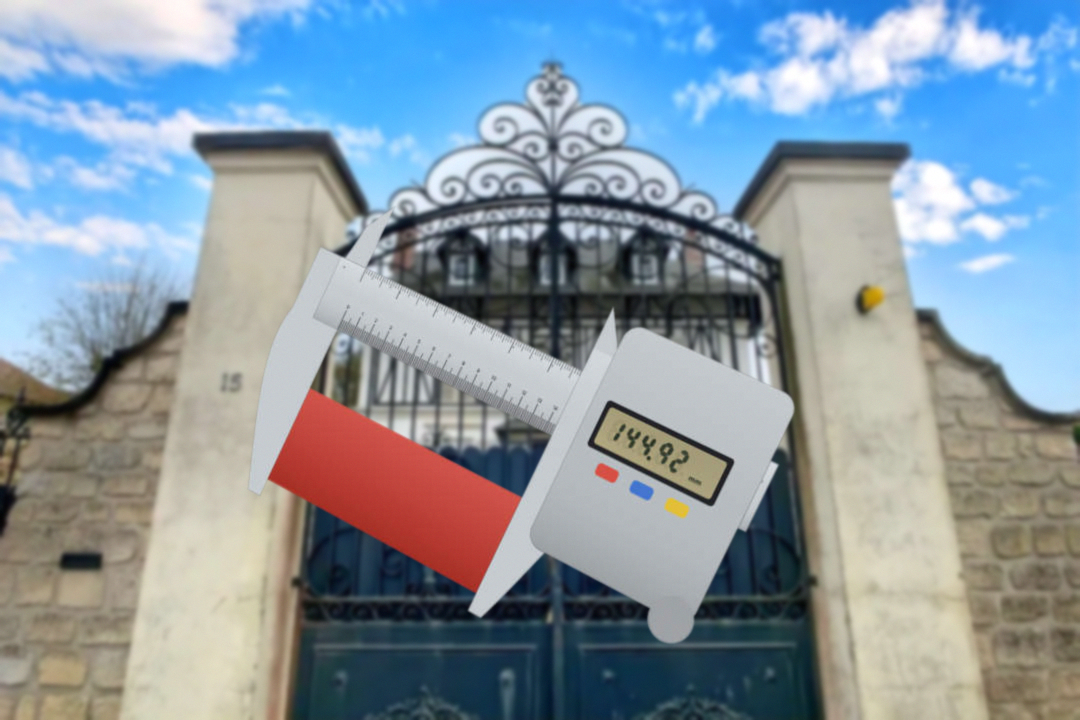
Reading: **144.92** mm
